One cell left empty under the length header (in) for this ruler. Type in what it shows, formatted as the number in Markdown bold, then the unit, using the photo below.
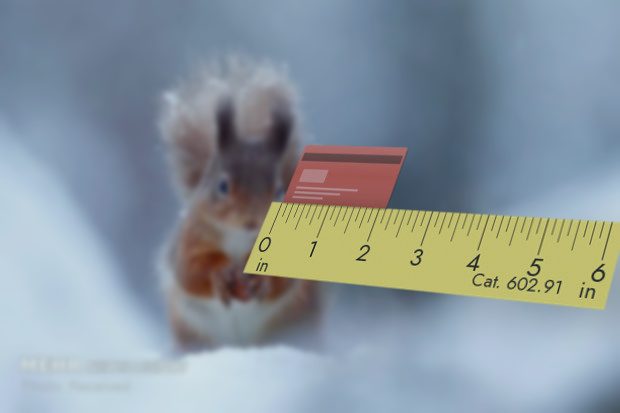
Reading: **2.125** in
